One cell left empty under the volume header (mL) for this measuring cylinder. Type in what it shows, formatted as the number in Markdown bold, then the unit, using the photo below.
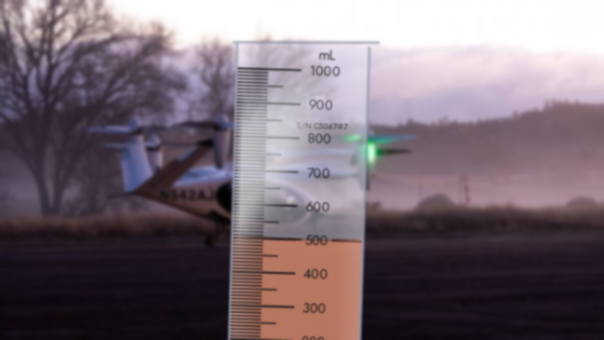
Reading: **500** mL
